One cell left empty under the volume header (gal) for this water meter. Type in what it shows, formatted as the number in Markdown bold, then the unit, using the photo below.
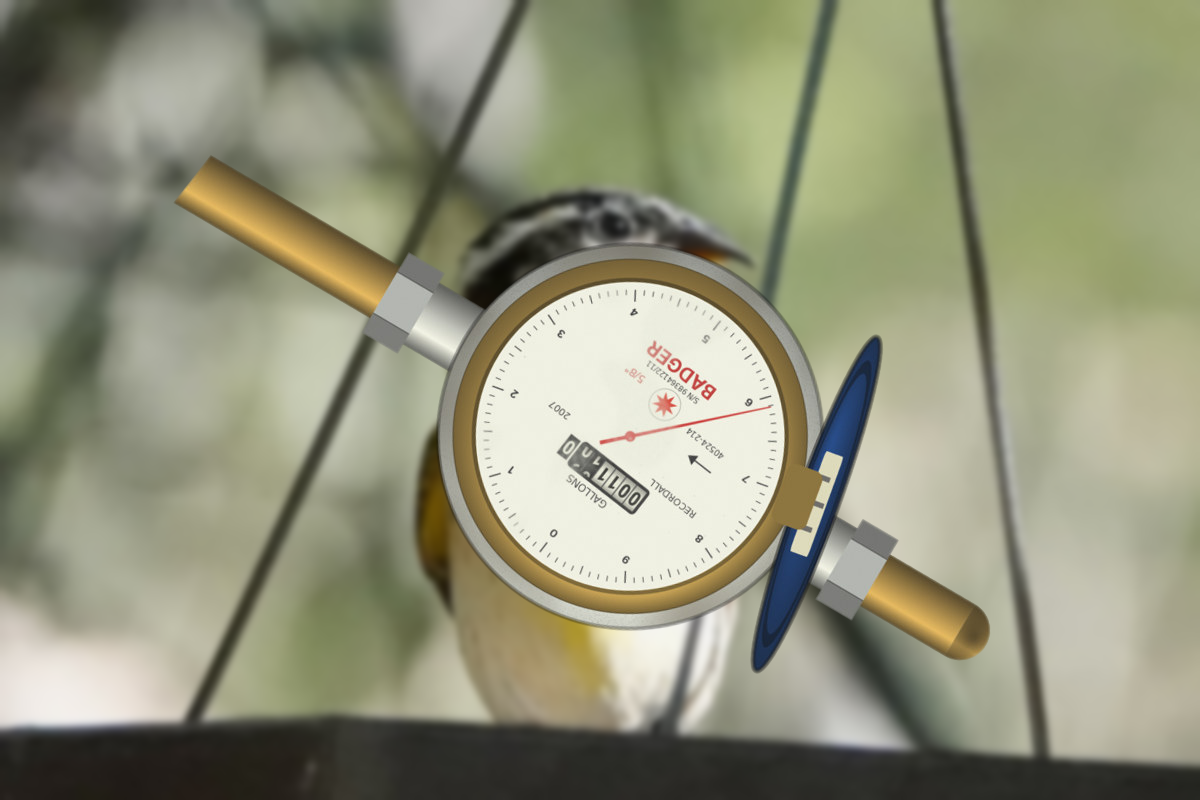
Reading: **11096.1** gal
